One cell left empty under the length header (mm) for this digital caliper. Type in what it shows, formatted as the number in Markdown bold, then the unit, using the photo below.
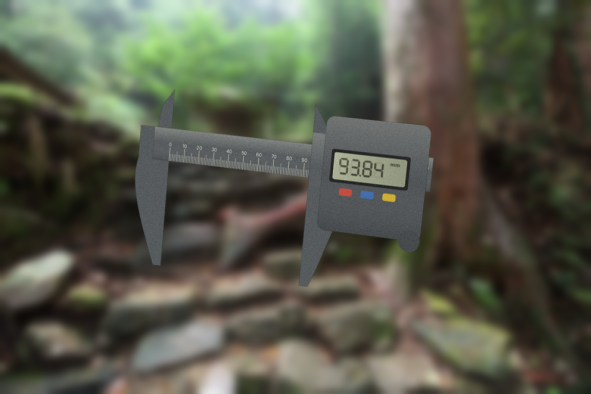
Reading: **93.84** mm
